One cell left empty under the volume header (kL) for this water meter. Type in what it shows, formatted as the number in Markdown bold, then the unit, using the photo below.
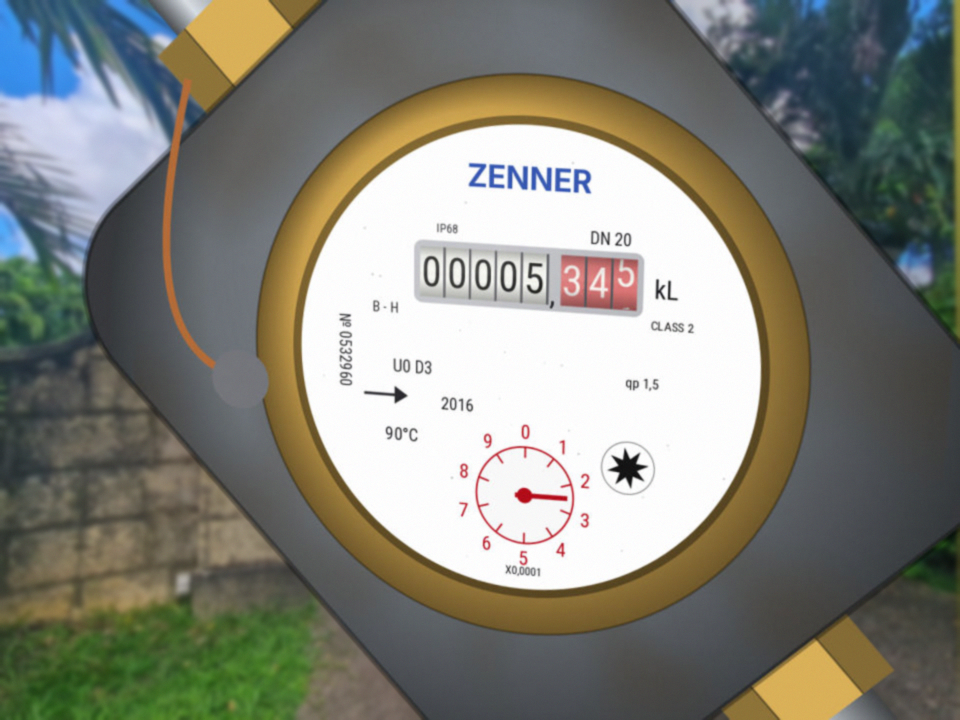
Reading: **5.3452** kL
